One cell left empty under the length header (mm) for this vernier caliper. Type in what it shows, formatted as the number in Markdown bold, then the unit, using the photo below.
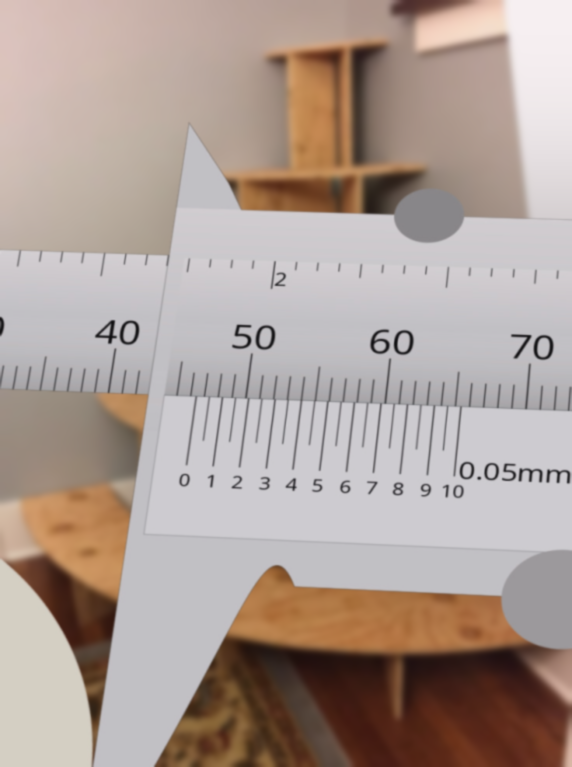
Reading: **46.4** mm
